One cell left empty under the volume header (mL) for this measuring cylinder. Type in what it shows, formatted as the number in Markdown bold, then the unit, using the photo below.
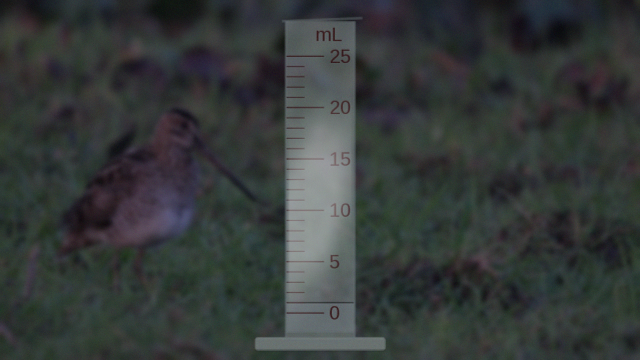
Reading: **1** mL
